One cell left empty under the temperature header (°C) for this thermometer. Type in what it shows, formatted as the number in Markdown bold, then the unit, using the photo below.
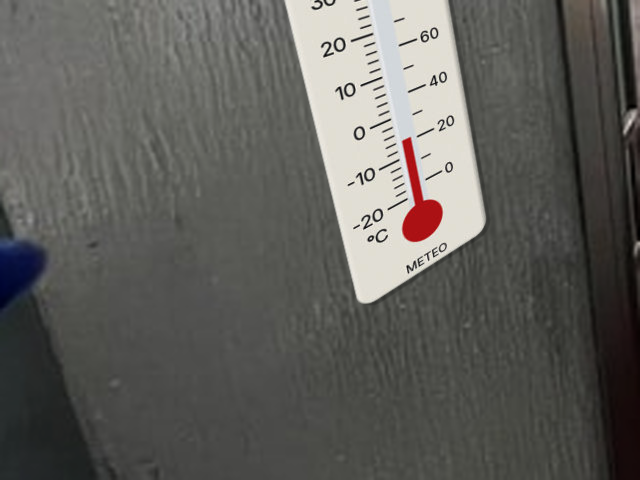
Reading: **-6** °C
